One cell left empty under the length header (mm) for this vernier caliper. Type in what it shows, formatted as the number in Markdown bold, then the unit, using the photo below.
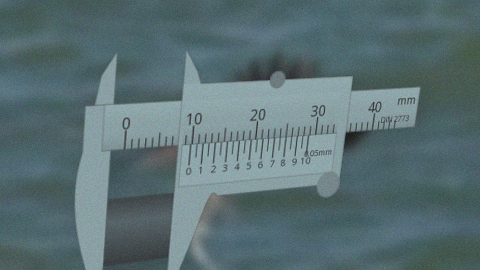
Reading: **9.8** mm
